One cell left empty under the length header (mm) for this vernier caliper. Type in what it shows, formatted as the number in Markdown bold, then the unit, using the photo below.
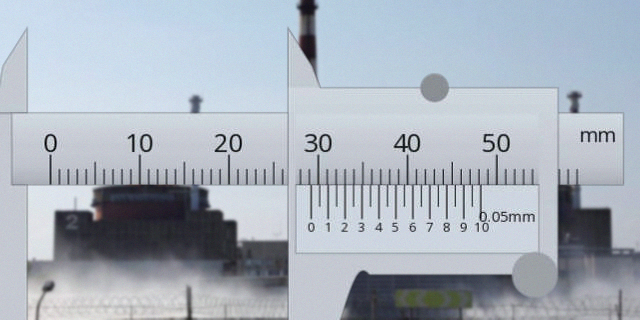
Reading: **29.2** mm
